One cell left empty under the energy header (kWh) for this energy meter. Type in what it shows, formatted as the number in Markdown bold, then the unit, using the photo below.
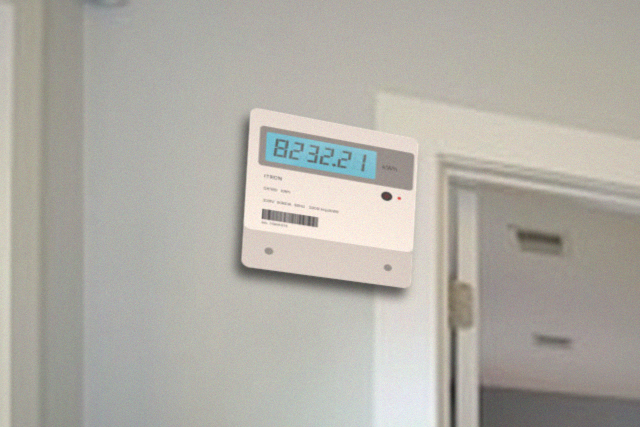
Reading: **8232.21** kWh
